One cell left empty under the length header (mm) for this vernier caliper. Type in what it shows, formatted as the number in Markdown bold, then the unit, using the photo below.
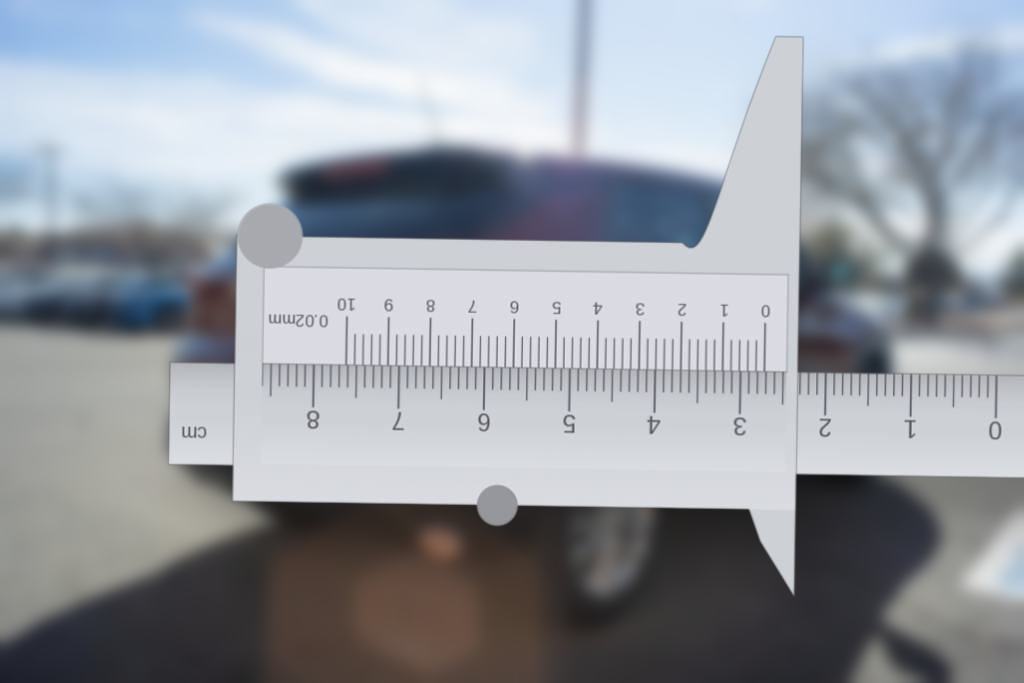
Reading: **27.2** mm
